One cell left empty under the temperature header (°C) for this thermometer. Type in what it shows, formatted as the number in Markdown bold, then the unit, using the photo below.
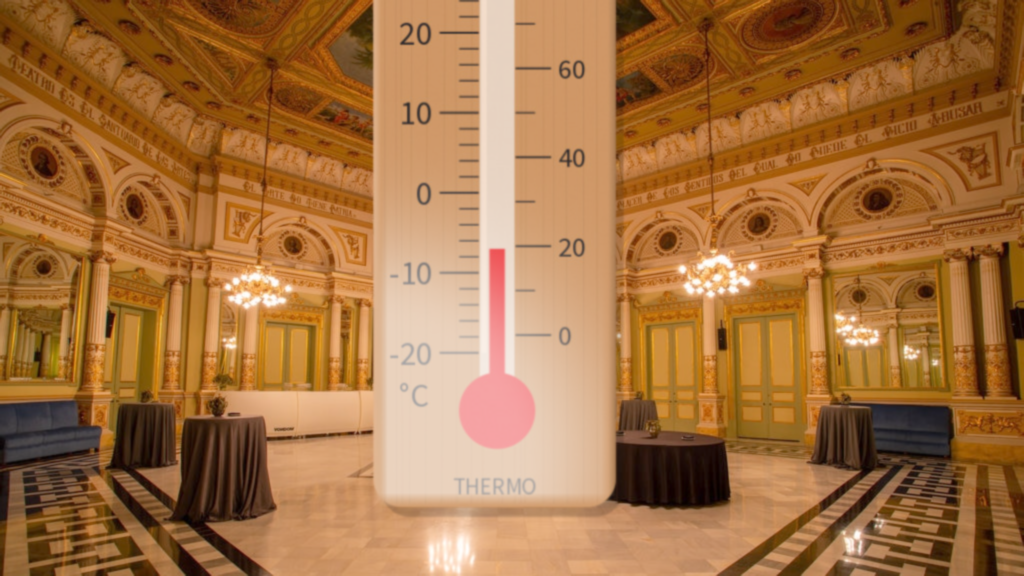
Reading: **-7** °C
